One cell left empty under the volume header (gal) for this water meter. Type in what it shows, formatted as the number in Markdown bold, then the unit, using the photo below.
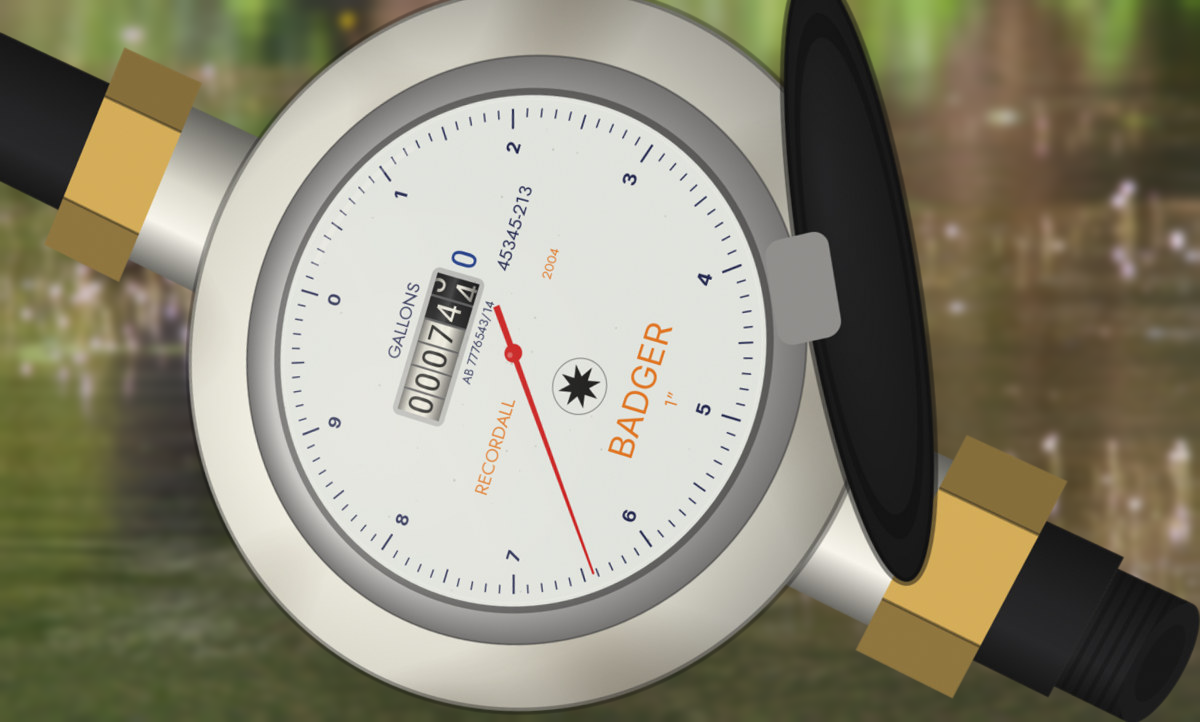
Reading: **7436.4** gal
